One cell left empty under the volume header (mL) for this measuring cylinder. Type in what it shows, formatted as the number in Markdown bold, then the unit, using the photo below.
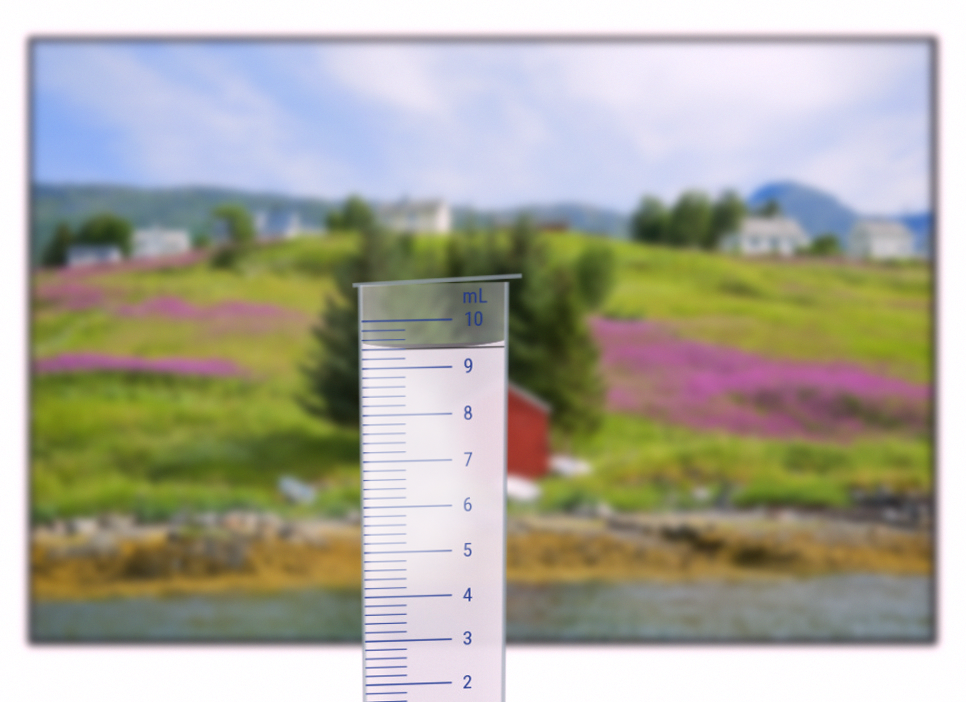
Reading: **9.4** mL
